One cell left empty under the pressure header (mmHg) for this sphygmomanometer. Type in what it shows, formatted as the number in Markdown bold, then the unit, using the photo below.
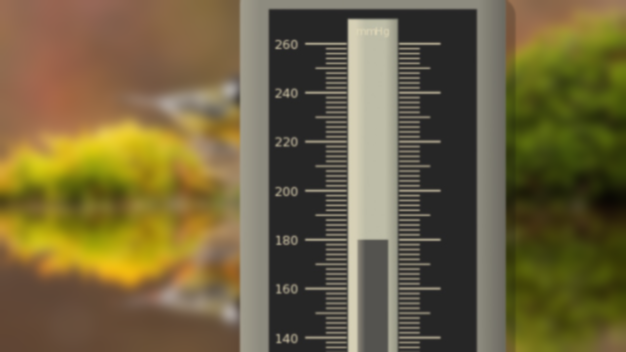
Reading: **180** mmHg
